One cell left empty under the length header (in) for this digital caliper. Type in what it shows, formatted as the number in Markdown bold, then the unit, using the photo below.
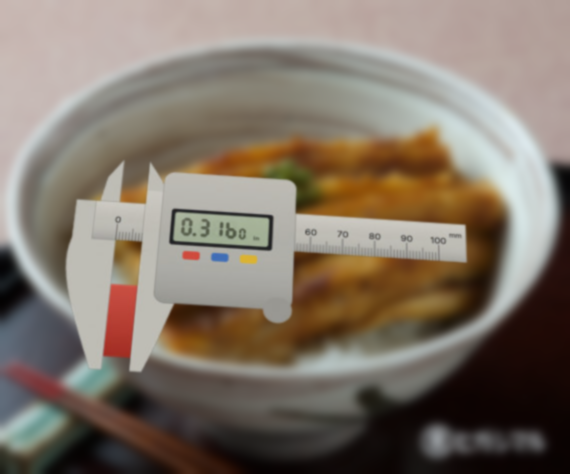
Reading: **0.3160** in
